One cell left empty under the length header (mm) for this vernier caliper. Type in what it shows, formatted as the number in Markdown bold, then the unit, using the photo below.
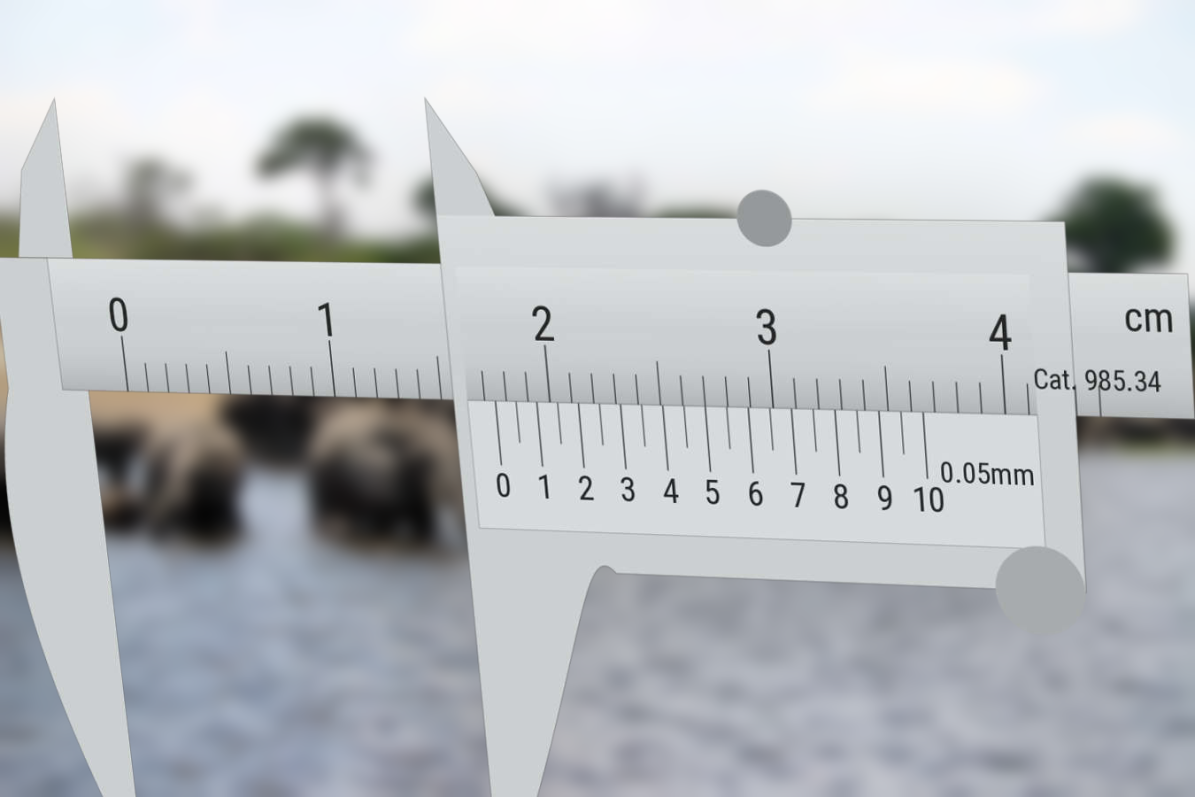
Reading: **17.50** mm
